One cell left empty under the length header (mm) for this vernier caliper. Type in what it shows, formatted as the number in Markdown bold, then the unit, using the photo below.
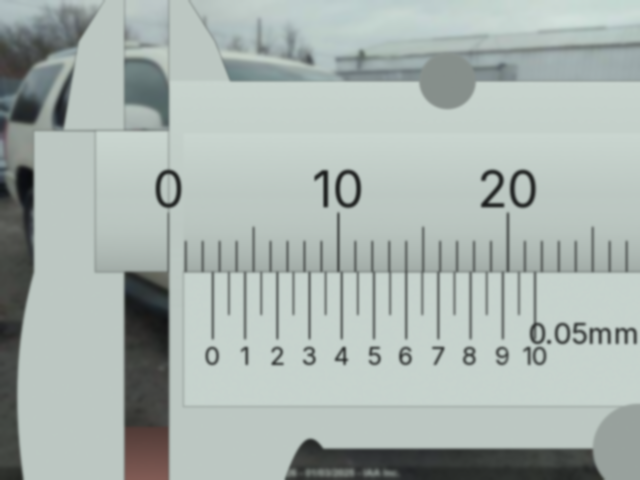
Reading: **2.6** mm
